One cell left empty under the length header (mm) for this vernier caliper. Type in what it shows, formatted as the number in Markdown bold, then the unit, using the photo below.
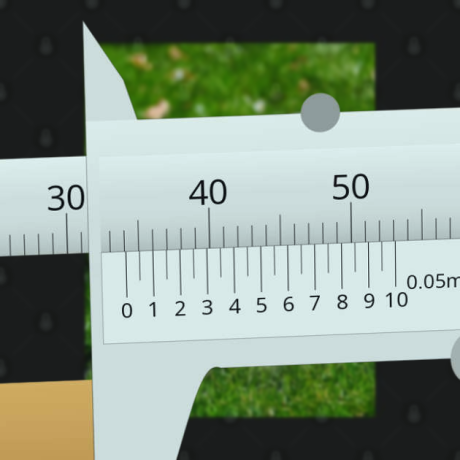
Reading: **34.1** mm
